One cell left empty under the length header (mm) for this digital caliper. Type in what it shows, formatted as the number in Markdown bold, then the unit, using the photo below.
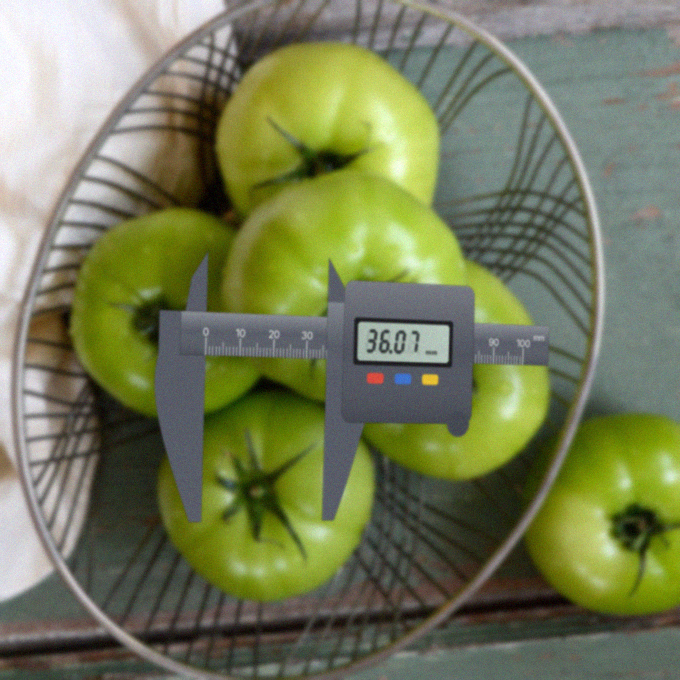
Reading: **36.07** mm
